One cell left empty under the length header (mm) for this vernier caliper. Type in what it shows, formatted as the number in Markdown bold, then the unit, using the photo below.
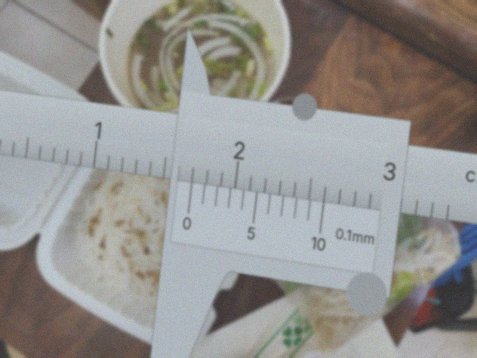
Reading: **17.0** mm
